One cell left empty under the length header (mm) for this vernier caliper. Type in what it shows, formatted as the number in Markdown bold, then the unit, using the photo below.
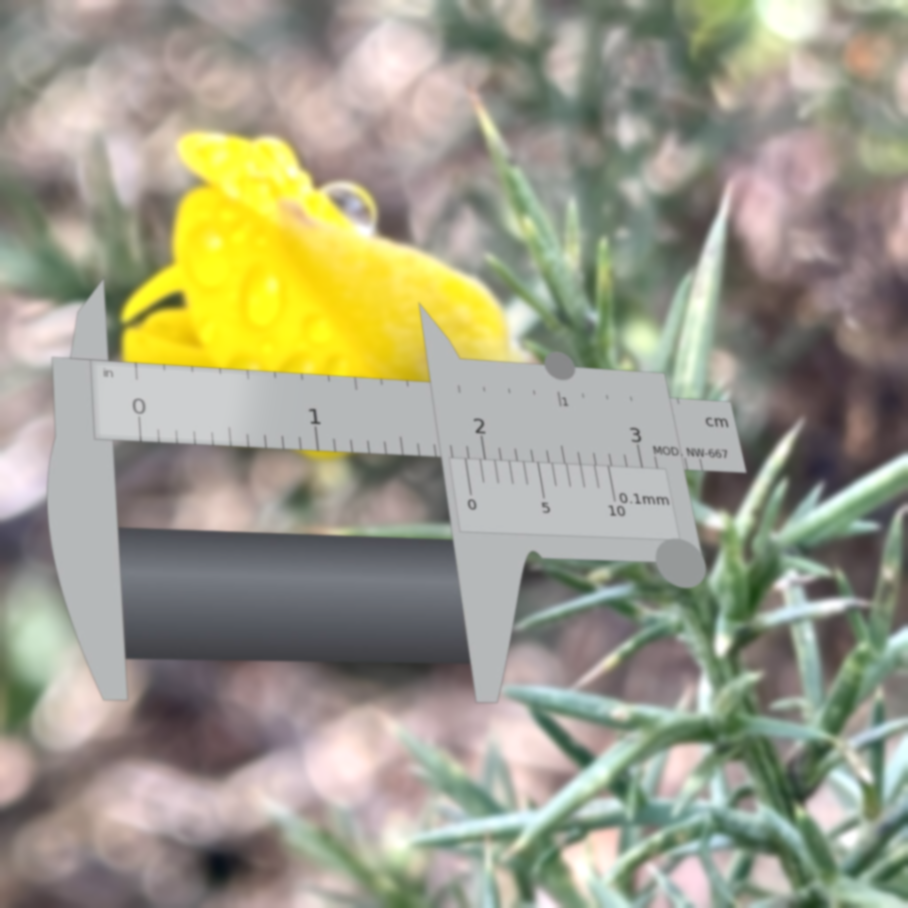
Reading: **18.8** mm
